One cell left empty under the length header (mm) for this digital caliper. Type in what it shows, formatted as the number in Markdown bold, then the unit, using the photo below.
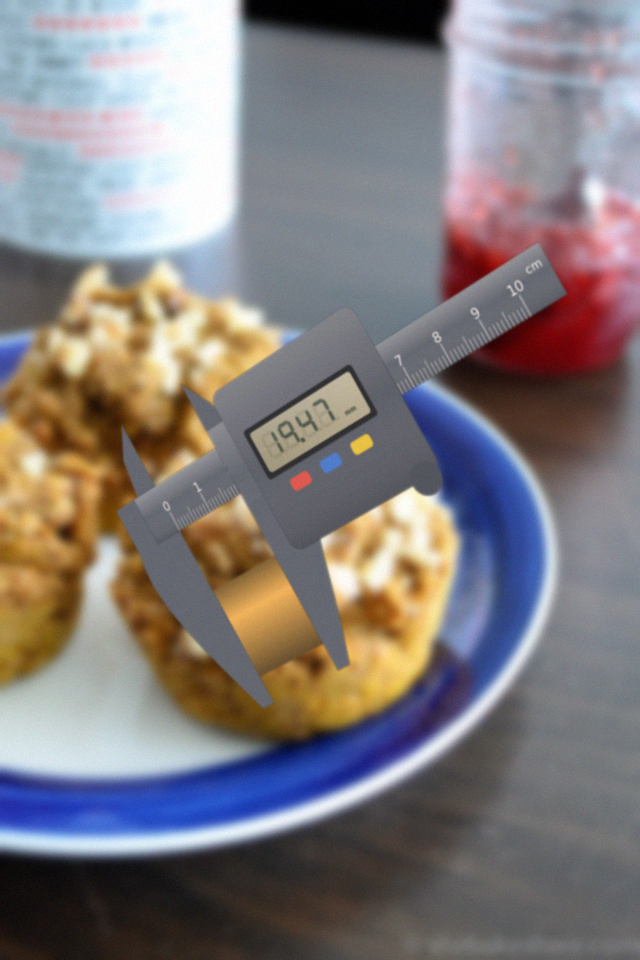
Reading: **19.47** mm
